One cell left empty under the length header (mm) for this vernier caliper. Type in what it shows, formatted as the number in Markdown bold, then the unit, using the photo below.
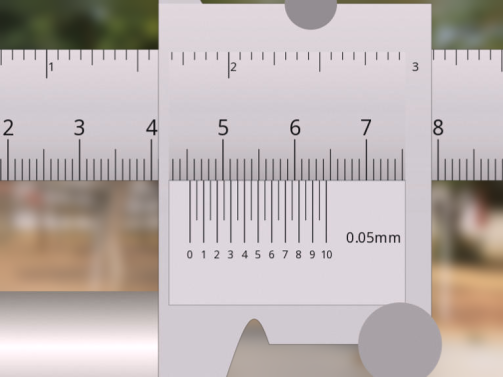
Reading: **45.4** mm
